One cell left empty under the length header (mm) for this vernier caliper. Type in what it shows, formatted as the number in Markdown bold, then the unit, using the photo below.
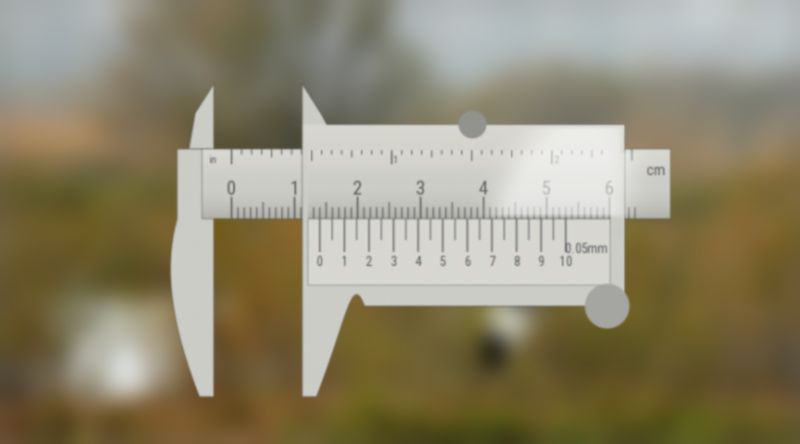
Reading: **14.0** mm
